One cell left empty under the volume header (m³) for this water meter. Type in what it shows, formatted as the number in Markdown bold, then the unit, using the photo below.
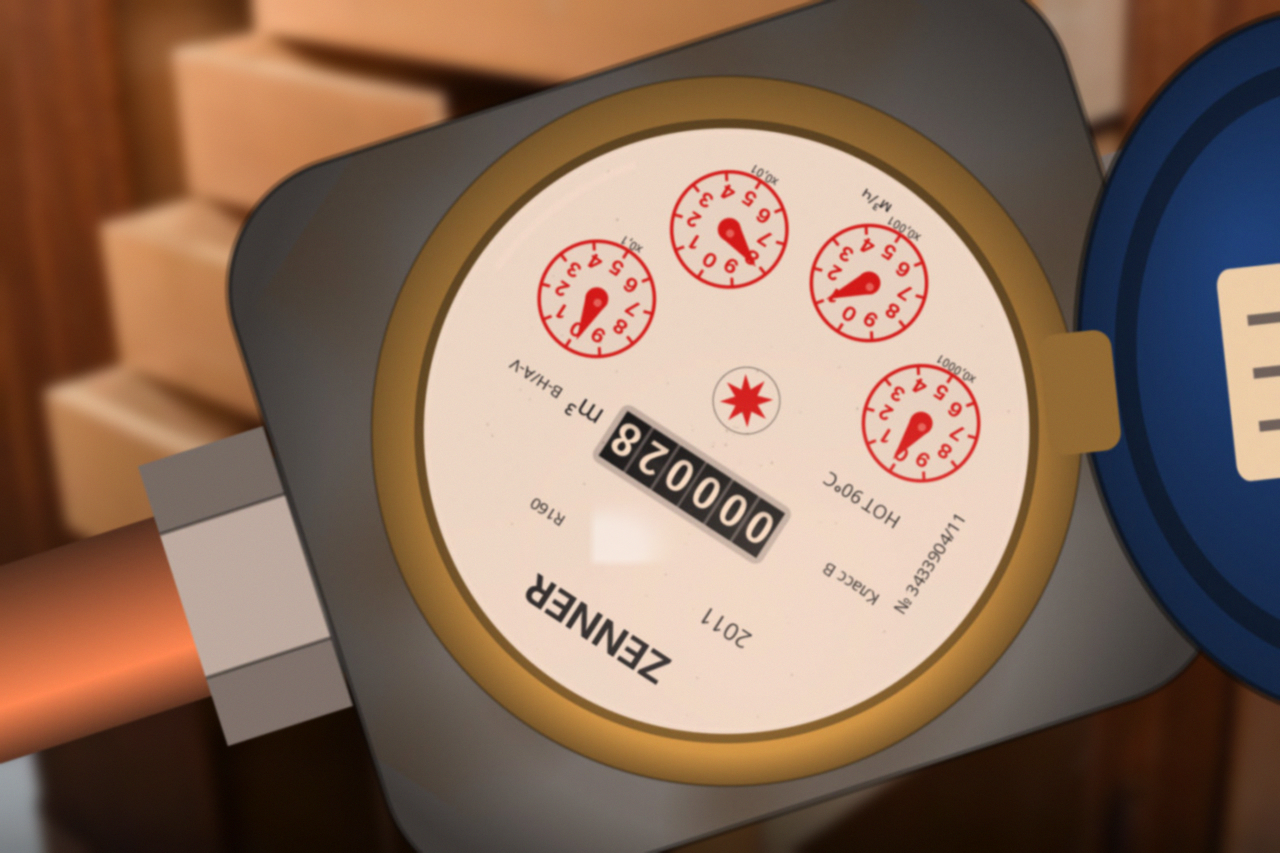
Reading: **27.9810** m³
